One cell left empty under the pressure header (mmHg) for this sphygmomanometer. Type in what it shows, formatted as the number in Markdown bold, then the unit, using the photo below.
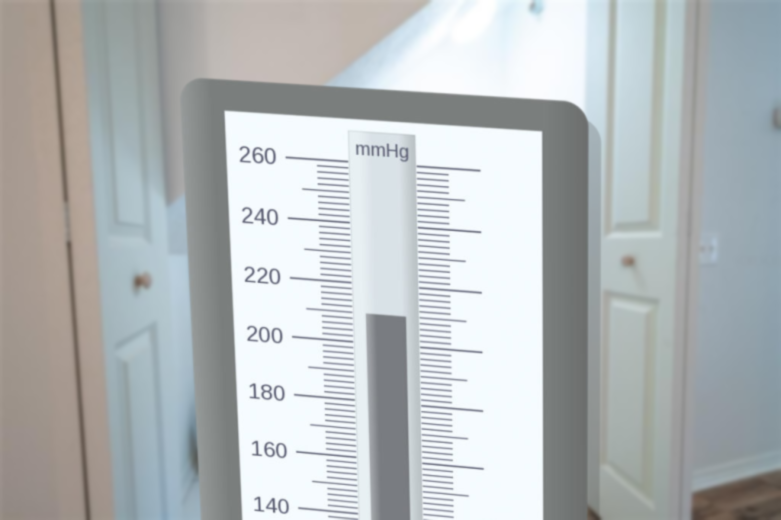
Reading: **210** mmHg
